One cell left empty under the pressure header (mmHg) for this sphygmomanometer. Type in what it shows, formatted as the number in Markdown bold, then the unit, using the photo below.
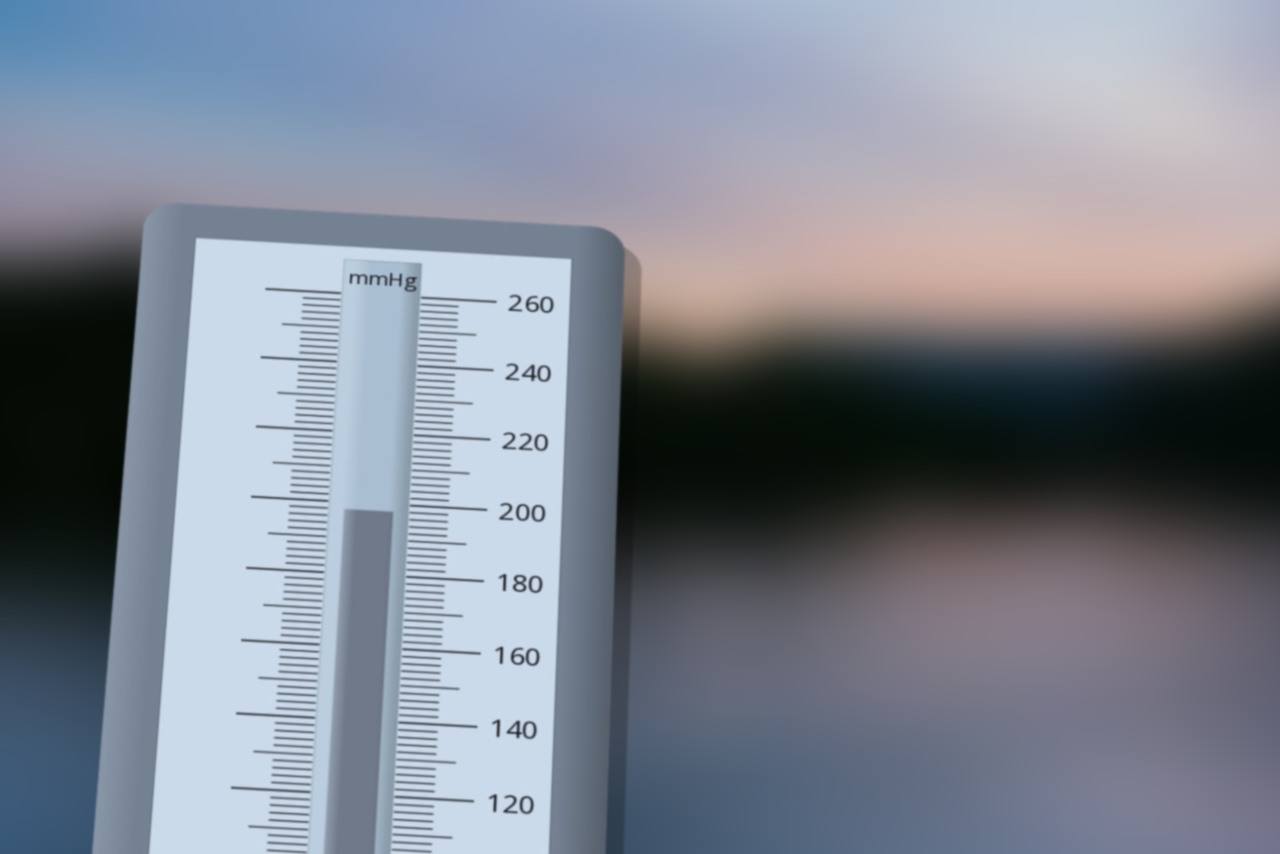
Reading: **198** mmHg
